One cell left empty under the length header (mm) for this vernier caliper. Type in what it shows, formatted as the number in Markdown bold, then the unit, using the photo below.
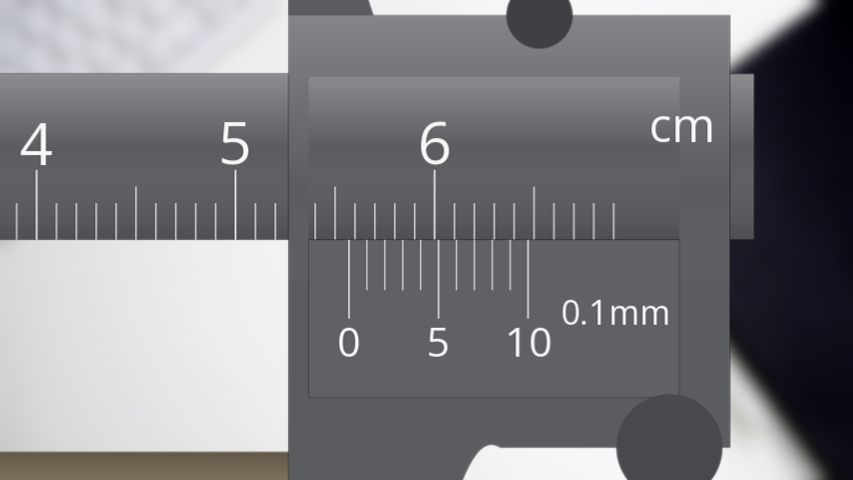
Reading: **55.7** mm
